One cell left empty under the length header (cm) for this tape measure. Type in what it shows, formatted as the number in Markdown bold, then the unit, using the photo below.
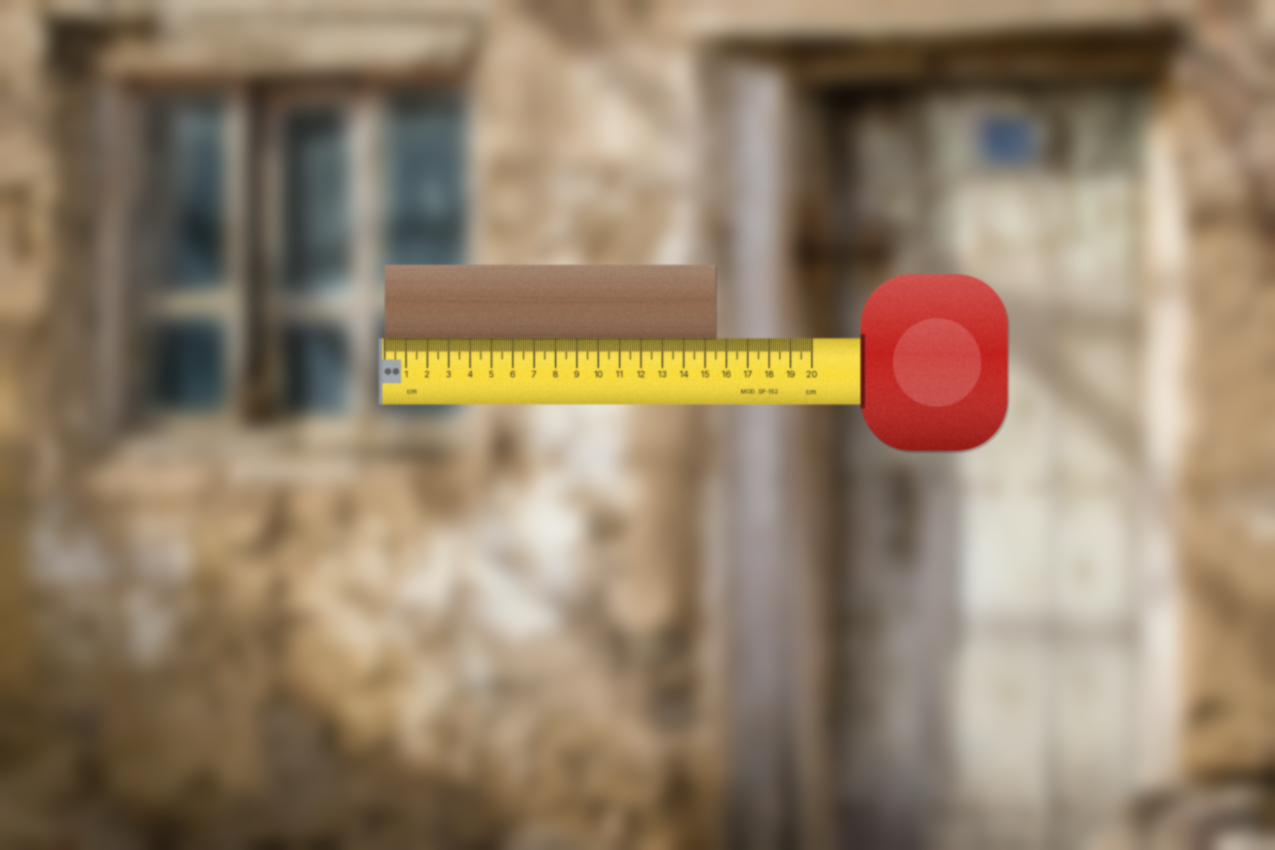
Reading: **15.5** cm
